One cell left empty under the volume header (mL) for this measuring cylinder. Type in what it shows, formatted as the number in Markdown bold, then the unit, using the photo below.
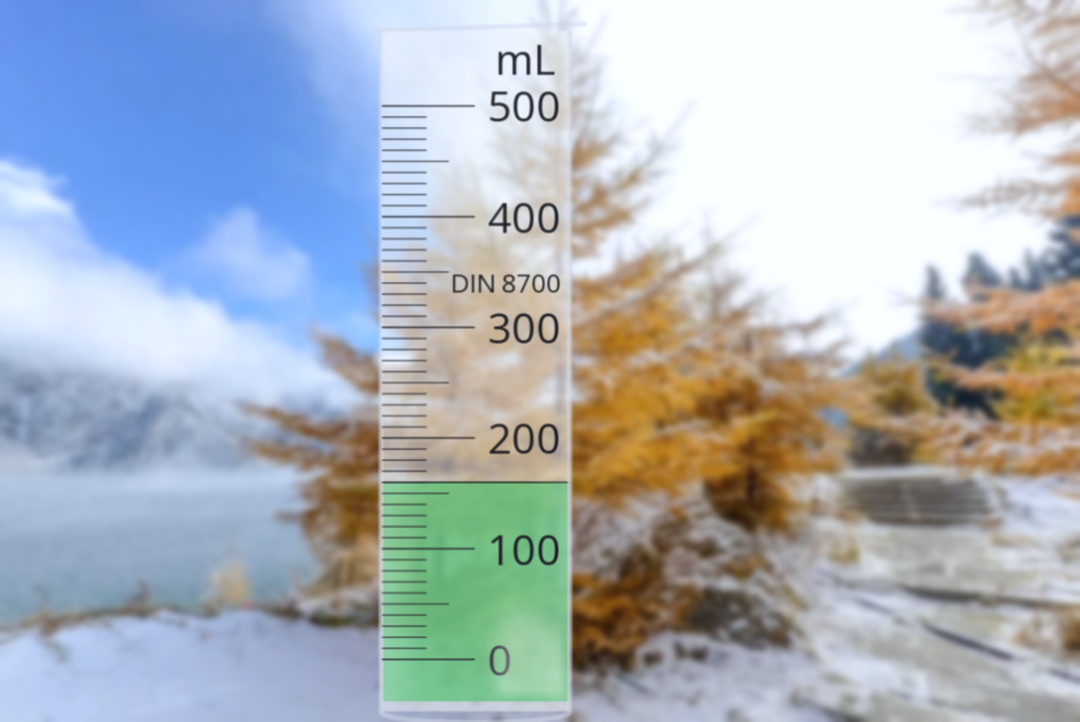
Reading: **160** mL
